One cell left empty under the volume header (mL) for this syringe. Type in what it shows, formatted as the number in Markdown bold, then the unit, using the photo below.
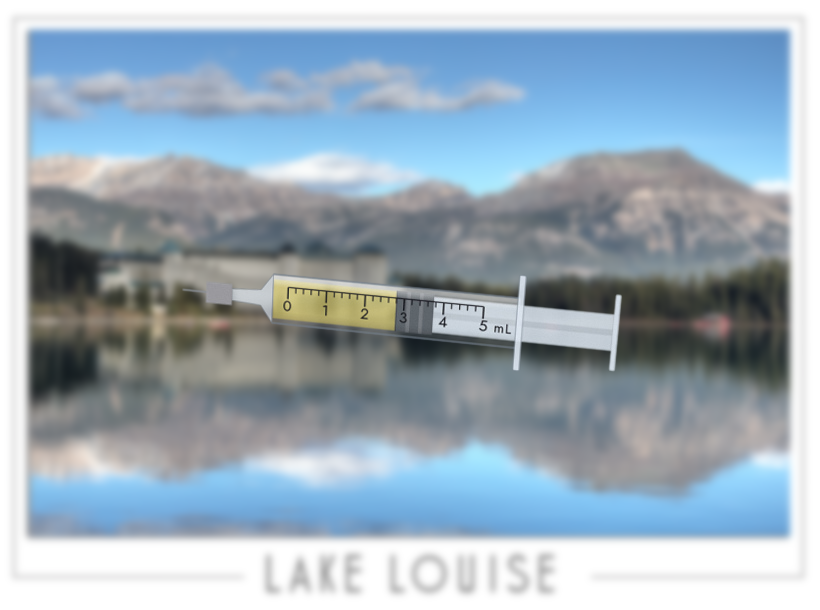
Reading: **2.8** mL
